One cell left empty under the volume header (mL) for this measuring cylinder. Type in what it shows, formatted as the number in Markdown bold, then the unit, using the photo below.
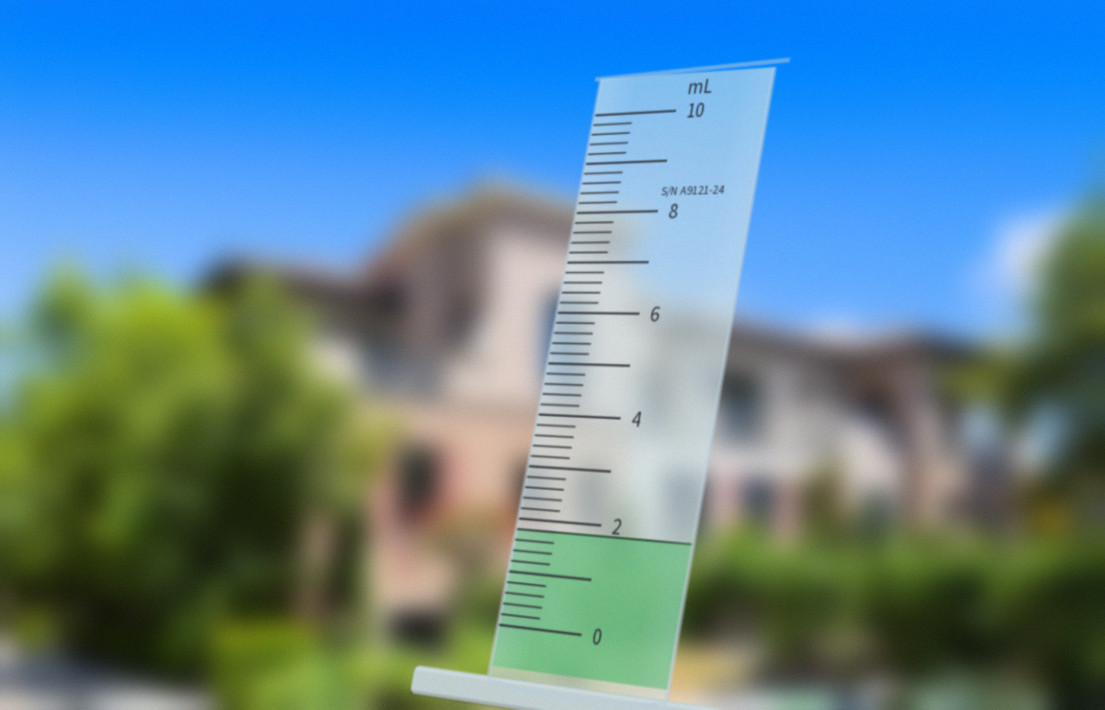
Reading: **1.8** mL
